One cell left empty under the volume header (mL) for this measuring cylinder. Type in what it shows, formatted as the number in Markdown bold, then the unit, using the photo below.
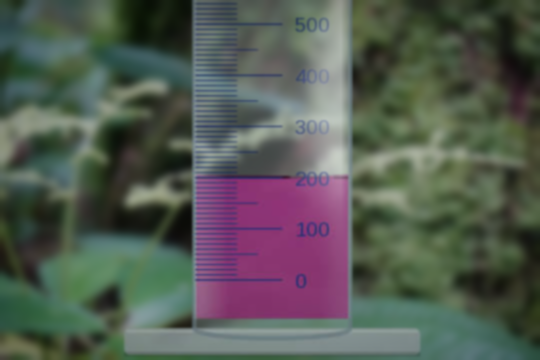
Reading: **200** mL
